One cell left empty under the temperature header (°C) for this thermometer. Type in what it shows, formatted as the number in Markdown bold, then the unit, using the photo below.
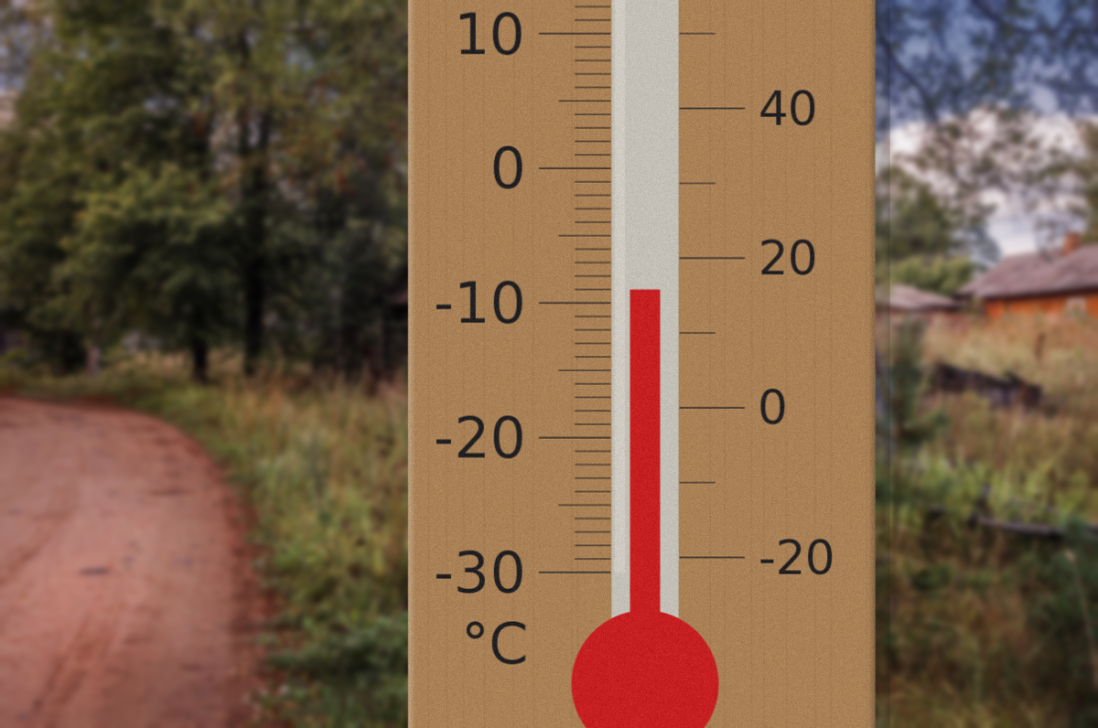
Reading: **-9** °C
